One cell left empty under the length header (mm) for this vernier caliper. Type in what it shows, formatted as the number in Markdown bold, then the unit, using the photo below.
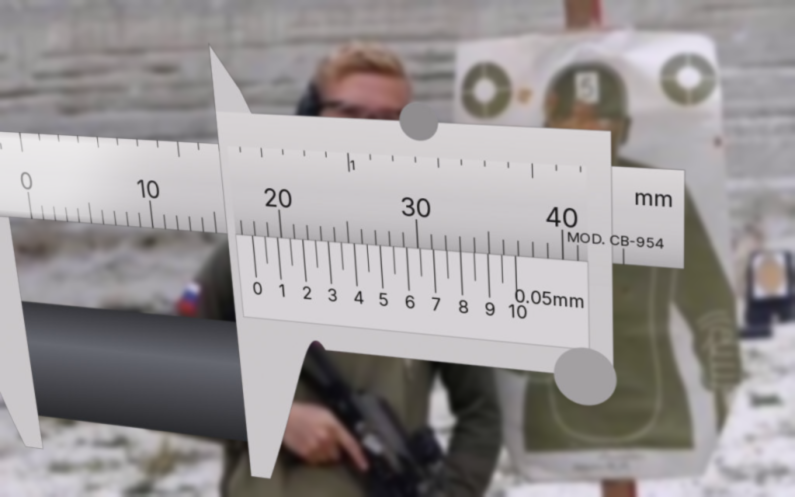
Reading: **17.8** mm
